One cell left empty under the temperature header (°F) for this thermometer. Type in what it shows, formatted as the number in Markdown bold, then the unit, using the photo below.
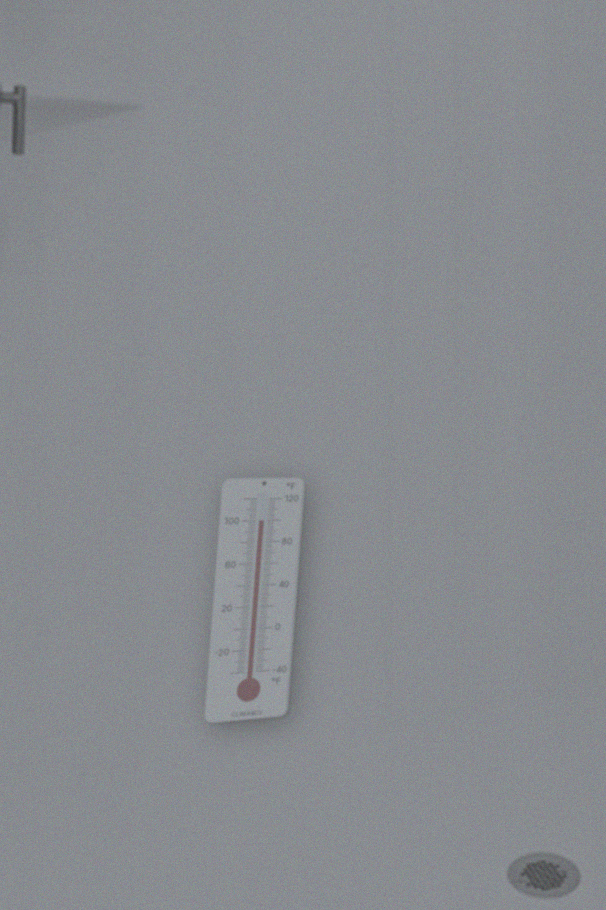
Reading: **100** °F
